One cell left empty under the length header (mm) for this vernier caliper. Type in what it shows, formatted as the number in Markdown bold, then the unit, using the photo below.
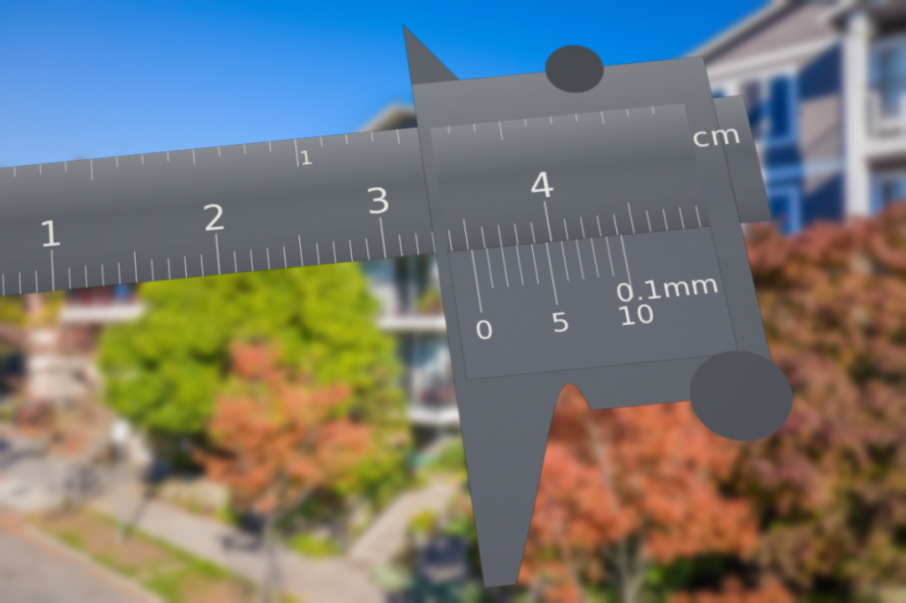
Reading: **35.2** mm
